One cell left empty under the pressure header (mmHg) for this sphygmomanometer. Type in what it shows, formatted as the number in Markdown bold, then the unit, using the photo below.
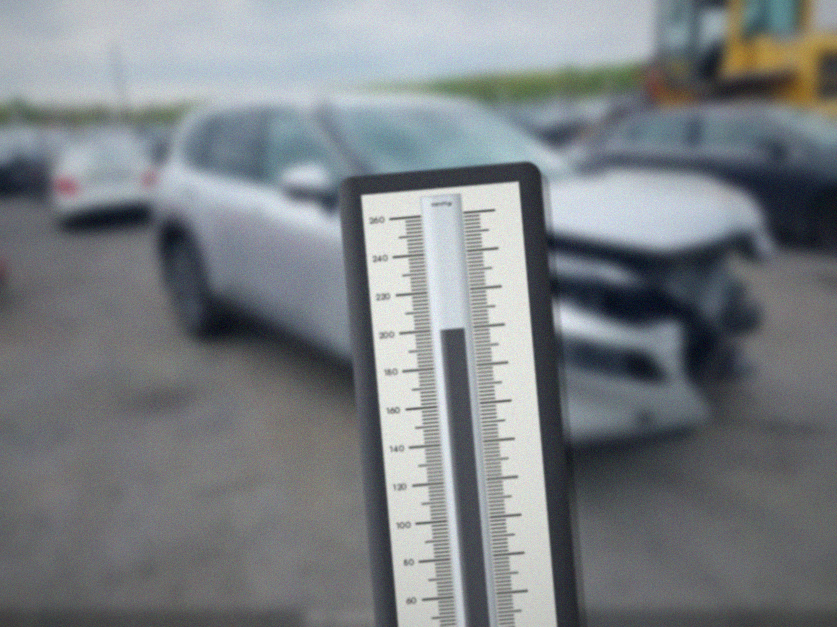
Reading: **200** mmHg
